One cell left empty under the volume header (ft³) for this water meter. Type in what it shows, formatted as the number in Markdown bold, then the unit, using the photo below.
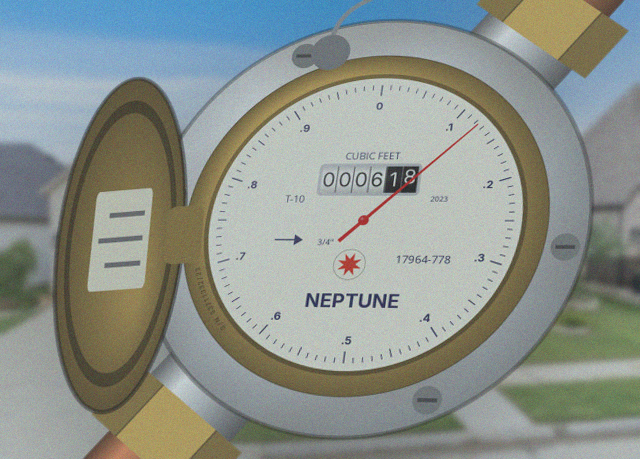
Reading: **618.12** ft³
